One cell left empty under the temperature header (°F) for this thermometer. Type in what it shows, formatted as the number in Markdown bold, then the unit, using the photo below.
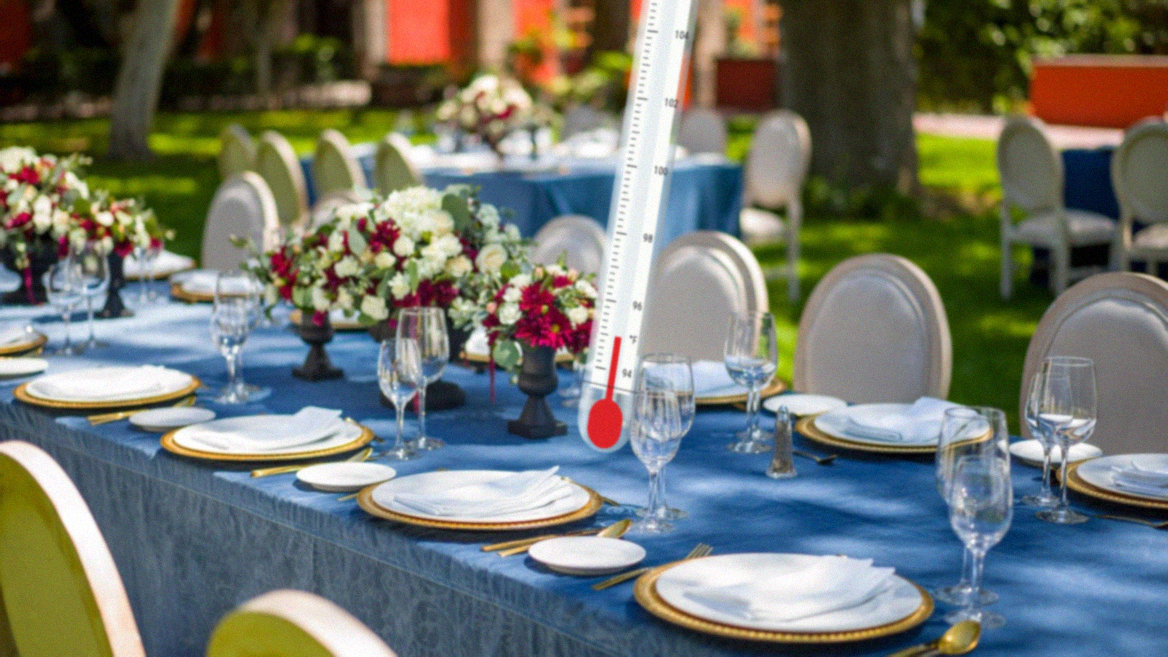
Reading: **95** °F
